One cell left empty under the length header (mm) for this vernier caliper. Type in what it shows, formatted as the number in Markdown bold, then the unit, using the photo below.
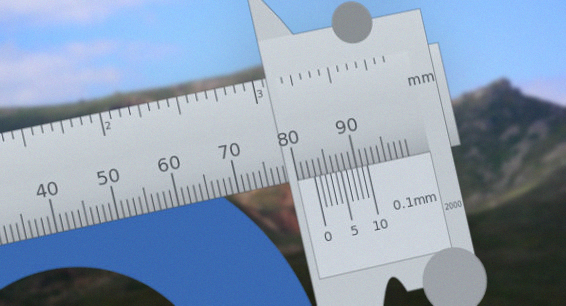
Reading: **82.8** mm
